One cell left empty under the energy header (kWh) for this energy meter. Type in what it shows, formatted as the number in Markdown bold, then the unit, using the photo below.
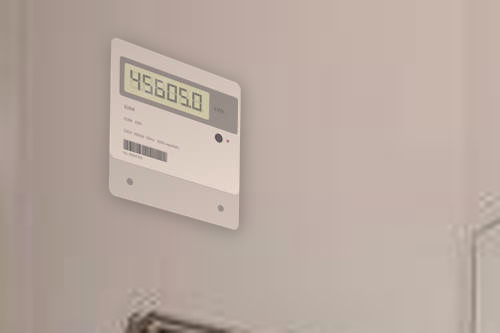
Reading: **45605.0** kWh
